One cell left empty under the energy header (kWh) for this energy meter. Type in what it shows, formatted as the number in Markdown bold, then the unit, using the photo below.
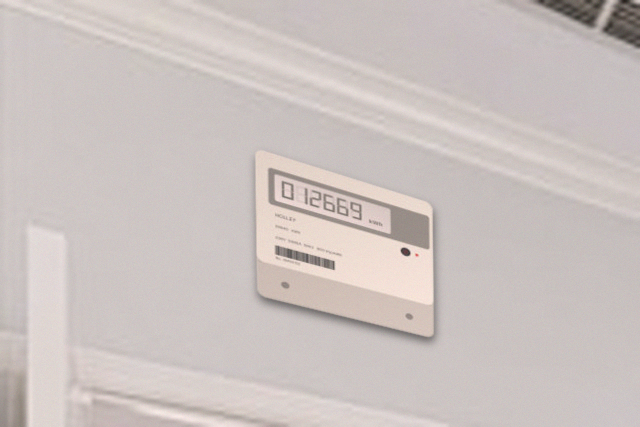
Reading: **12669** kWh
